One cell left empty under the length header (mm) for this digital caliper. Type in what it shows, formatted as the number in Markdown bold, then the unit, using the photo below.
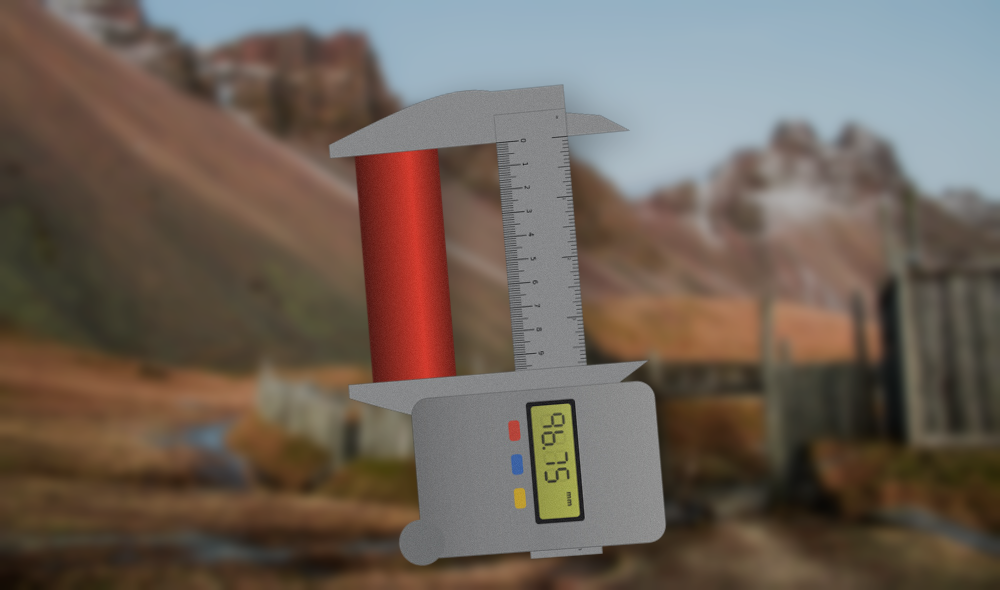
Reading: **96.75** mm
